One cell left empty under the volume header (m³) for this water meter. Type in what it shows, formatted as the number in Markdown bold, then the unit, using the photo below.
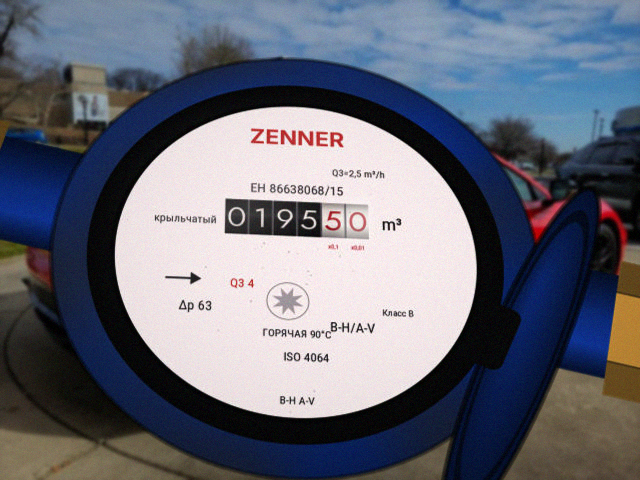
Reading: **195.50** m³
